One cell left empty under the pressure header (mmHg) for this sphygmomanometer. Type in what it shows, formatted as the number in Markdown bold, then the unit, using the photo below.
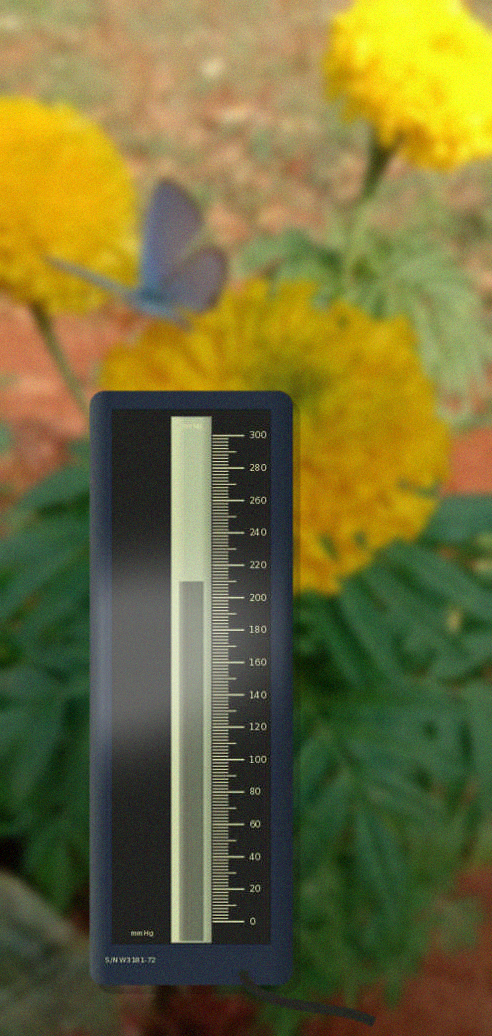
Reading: **210** mmHg
